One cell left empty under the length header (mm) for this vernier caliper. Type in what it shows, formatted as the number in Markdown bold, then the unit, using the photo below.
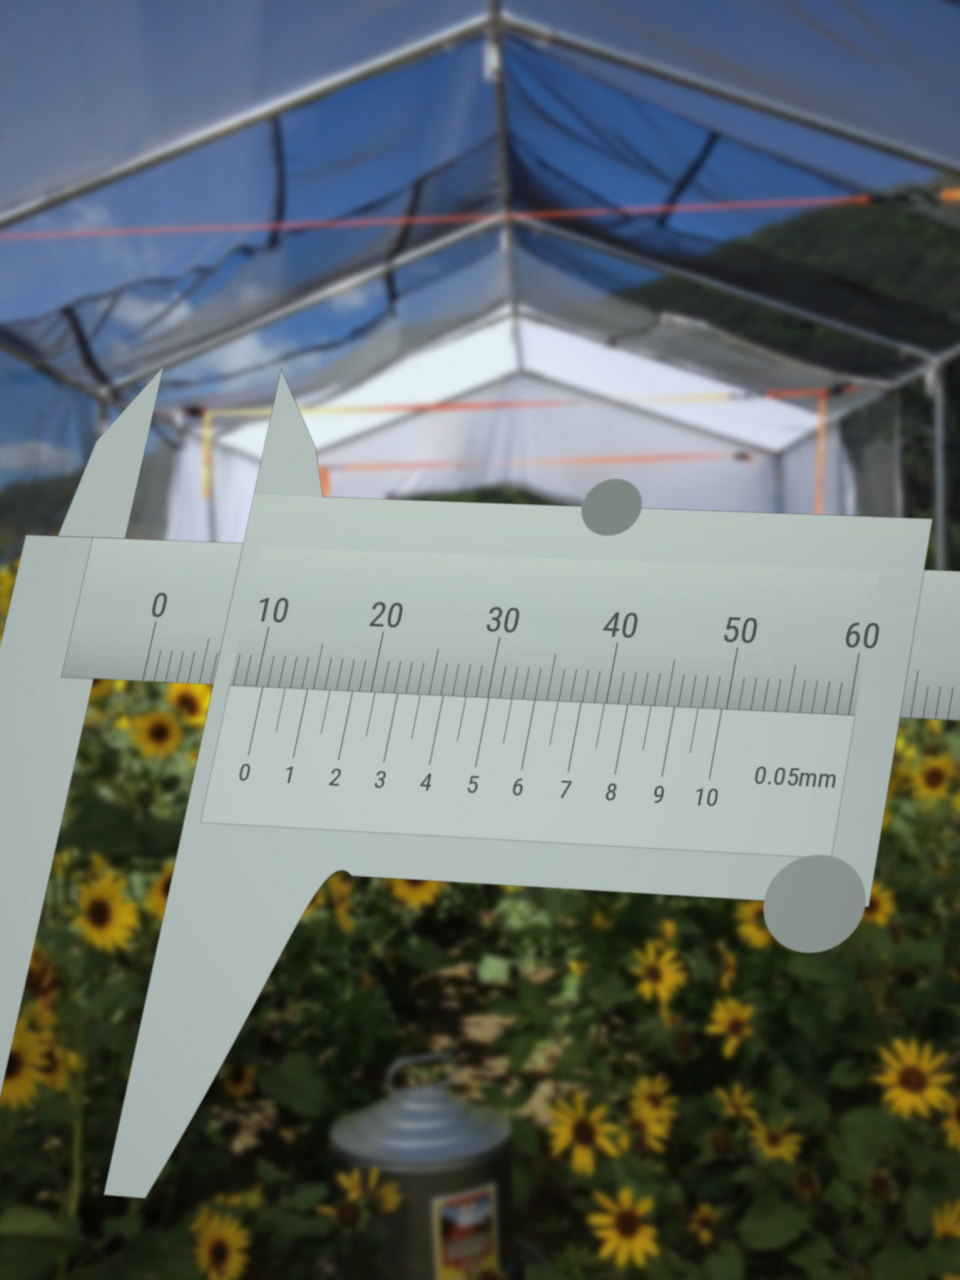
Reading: **10.6** mm
